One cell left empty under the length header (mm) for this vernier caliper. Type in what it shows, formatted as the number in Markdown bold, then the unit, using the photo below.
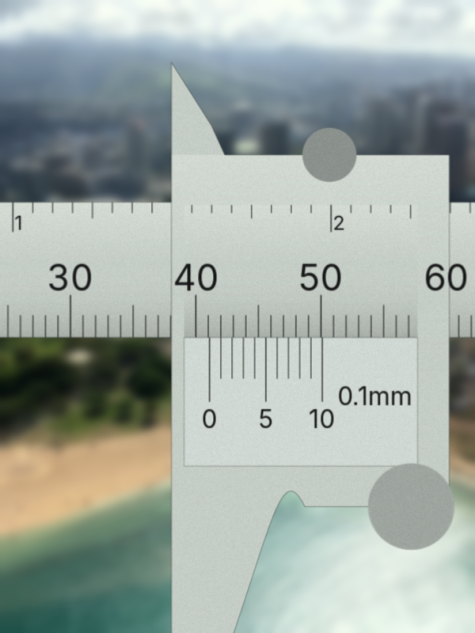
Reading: **41.1** mm
